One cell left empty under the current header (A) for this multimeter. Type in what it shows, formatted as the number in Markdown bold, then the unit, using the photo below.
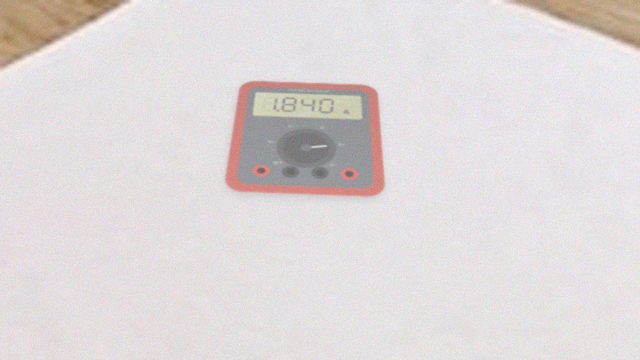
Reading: **1.840** A
